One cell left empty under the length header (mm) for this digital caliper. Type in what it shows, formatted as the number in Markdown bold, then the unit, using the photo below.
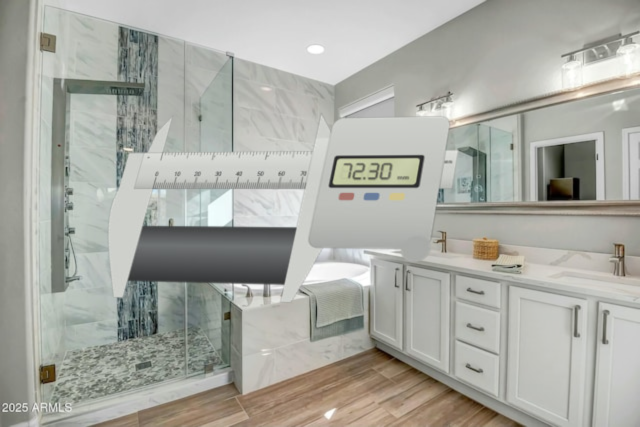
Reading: **72.30** mm
